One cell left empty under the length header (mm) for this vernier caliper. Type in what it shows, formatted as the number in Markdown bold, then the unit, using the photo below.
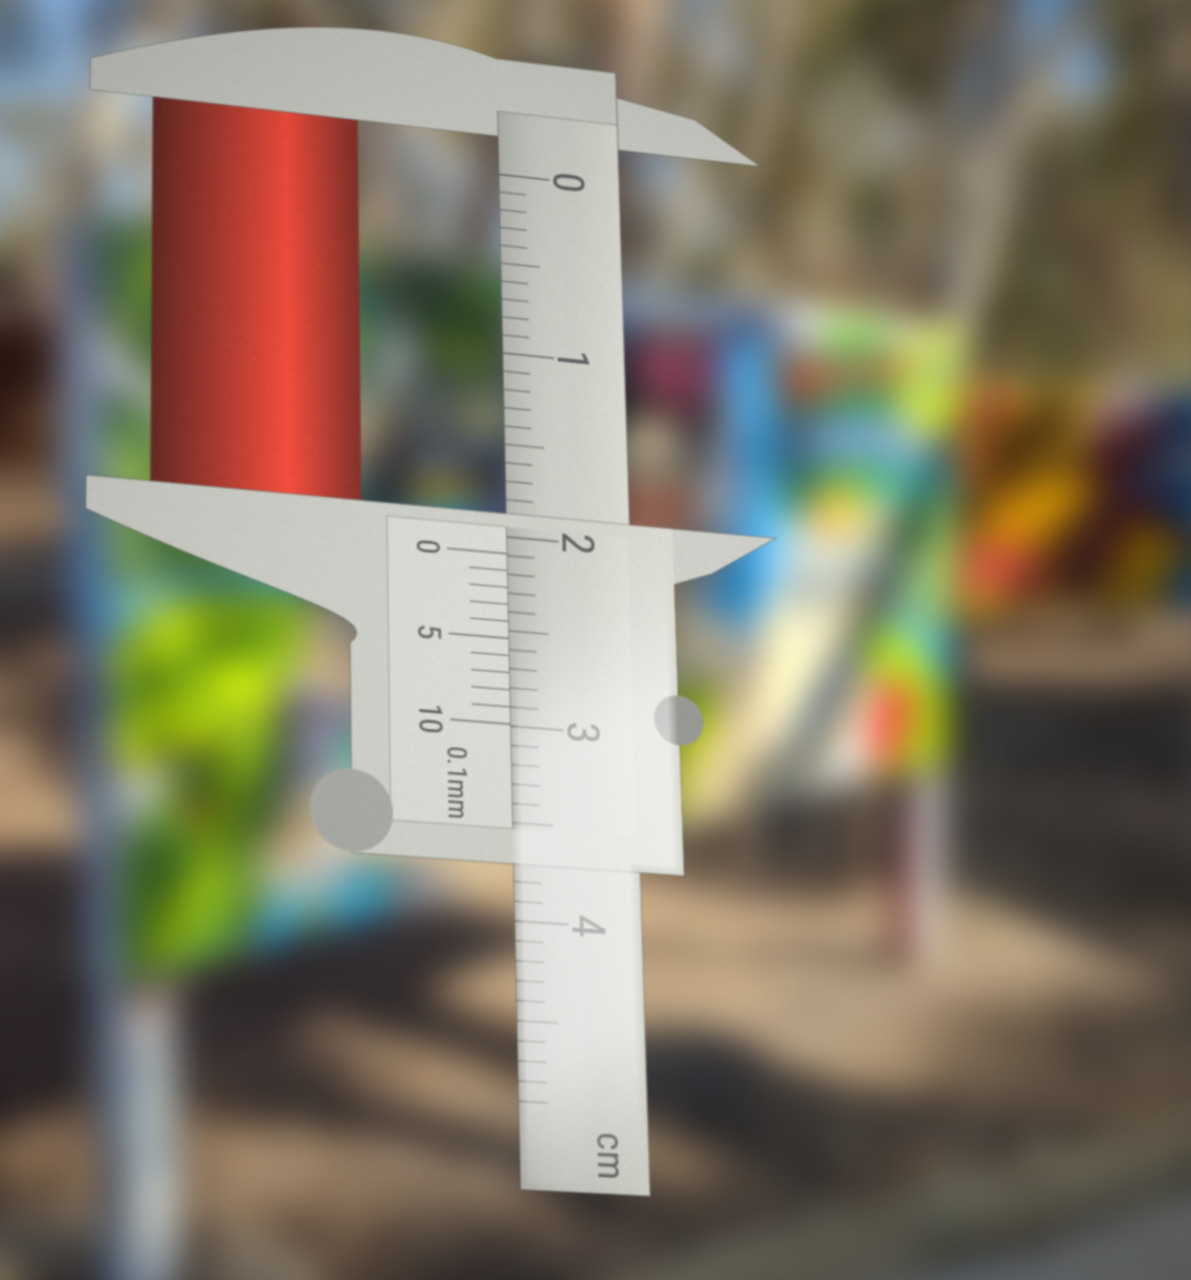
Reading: **20.9** mm
